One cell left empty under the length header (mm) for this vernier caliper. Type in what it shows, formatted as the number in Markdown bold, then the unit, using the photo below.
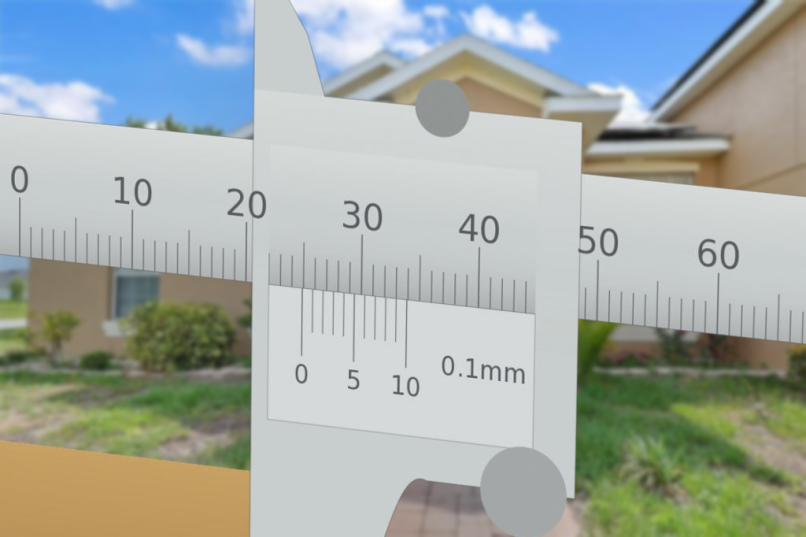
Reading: **24.9** mm
